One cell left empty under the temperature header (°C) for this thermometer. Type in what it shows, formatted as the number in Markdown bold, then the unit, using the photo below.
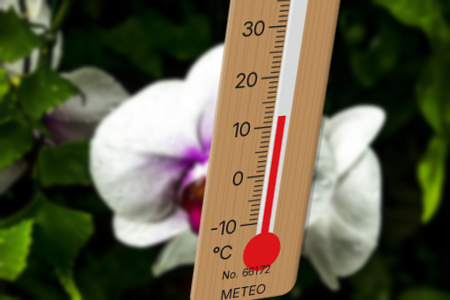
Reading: **12** °C
